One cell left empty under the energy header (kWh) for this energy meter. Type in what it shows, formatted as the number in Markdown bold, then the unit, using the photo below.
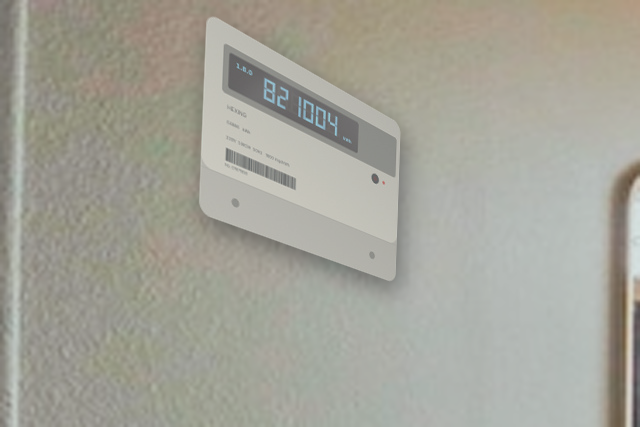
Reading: **821004** kWh
